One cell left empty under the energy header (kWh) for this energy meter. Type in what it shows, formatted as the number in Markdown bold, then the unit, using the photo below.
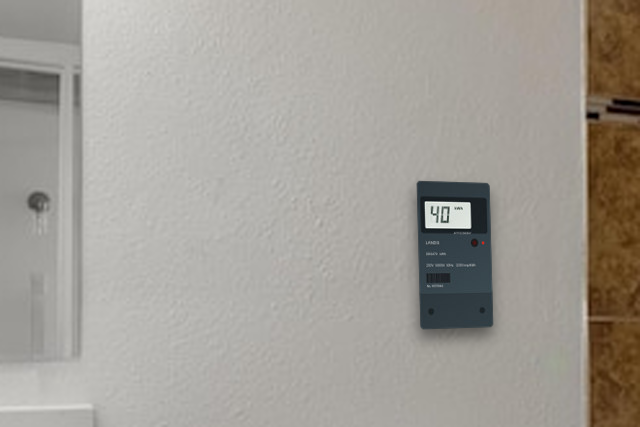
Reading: **40** kWh
